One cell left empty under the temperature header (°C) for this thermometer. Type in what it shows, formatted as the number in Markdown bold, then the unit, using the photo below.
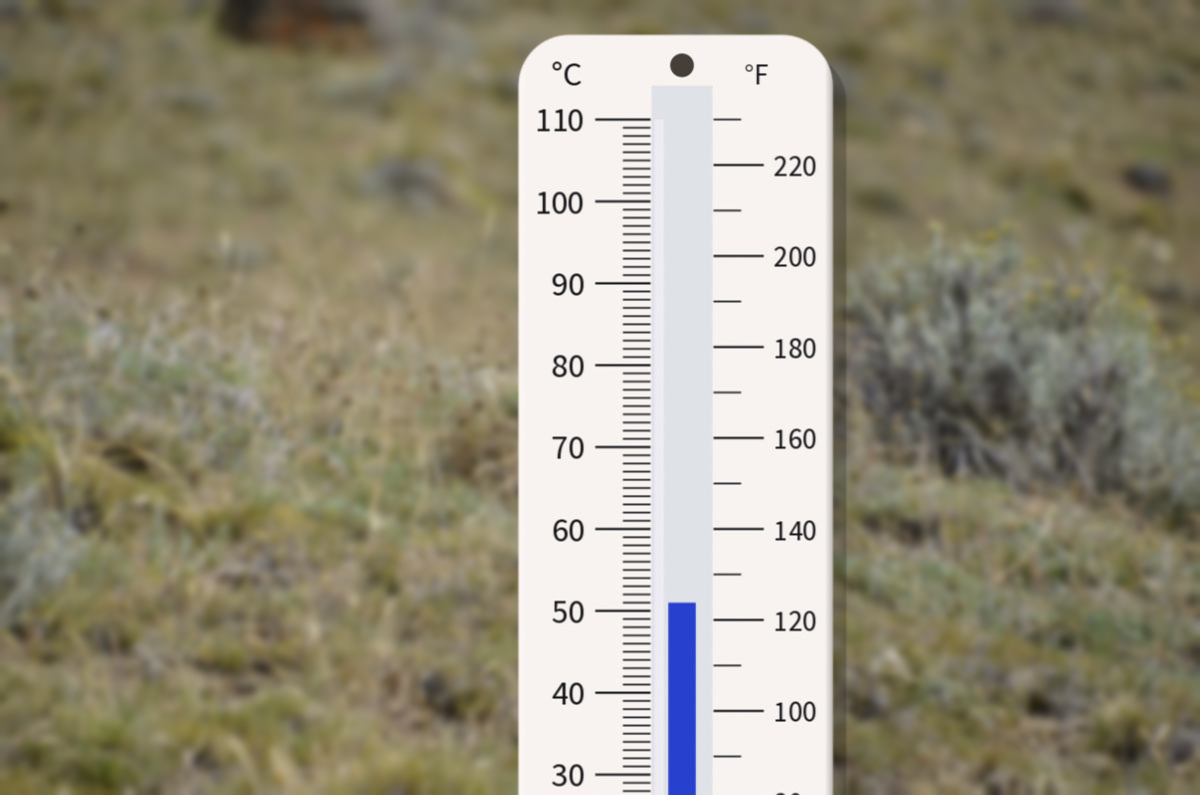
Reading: **51** °C
